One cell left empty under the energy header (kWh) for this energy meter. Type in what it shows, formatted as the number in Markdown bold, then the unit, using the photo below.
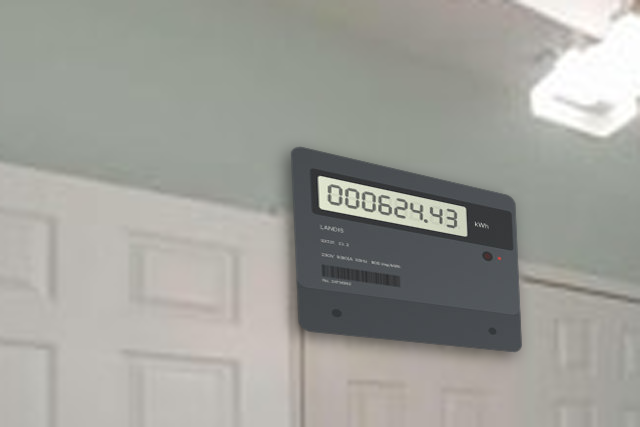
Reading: **624.43** kWh
